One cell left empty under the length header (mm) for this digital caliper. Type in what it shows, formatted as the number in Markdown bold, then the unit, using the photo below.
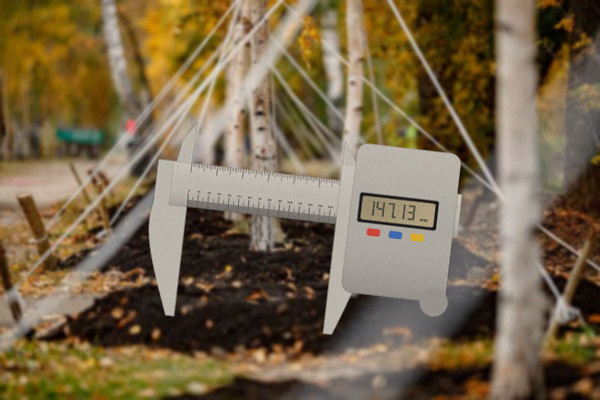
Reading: **147.13** mm
